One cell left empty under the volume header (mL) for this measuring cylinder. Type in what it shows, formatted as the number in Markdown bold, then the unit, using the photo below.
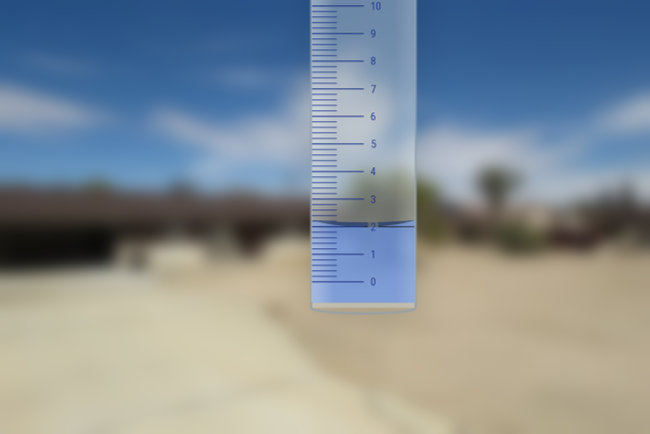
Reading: **2** mL
